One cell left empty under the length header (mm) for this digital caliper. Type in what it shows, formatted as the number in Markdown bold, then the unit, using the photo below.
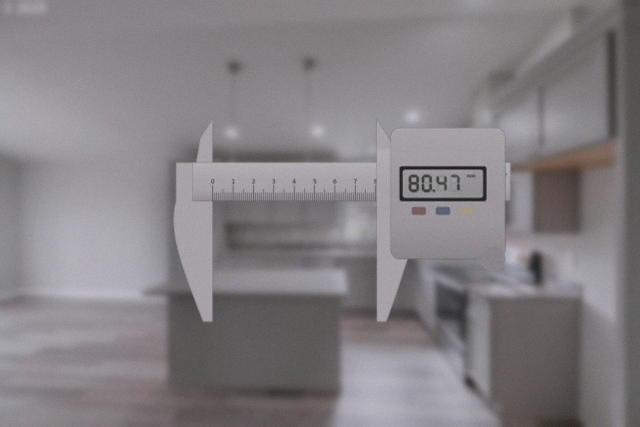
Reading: **80.47** mm
